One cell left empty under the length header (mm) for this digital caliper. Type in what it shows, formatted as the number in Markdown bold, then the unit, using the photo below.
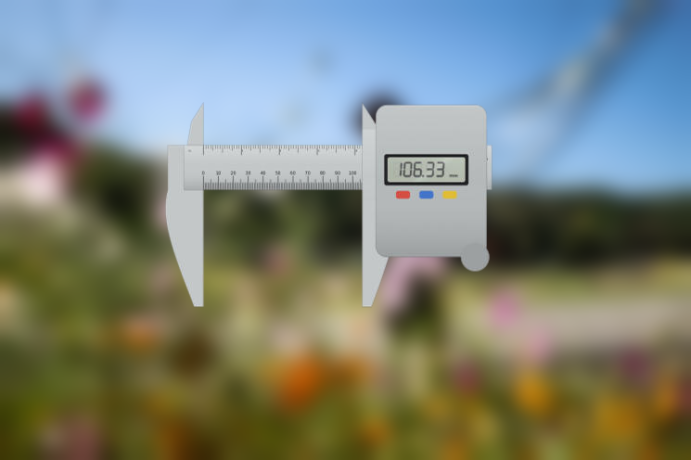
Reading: **106.33** mm
